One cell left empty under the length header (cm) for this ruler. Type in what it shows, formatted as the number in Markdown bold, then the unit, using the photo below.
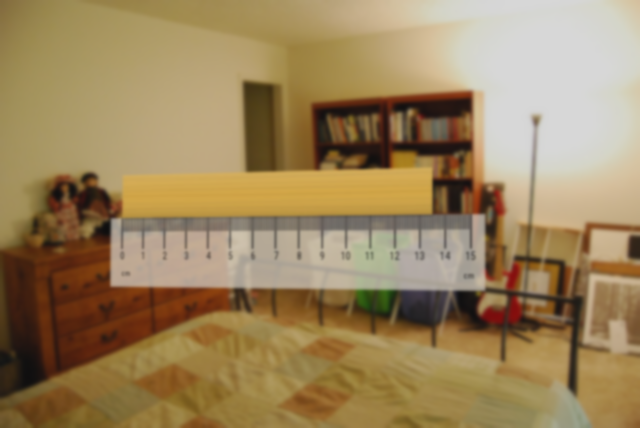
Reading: **13.5** cm
